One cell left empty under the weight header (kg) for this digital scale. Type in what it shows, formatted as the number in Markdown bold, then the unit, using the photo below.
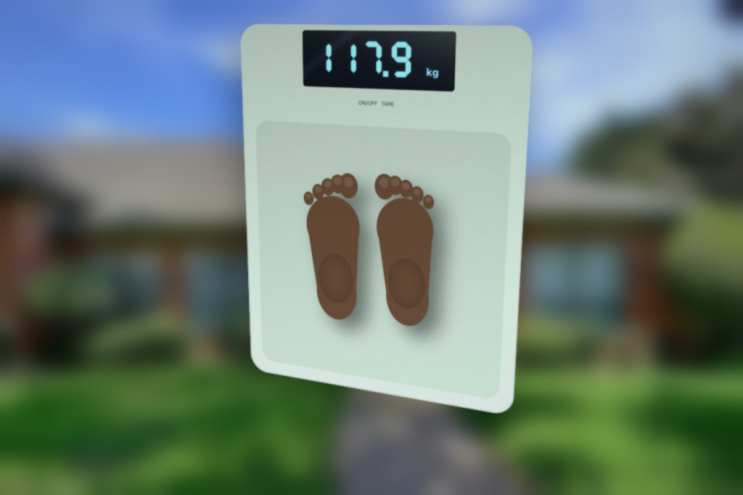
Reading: **117.9** kg
